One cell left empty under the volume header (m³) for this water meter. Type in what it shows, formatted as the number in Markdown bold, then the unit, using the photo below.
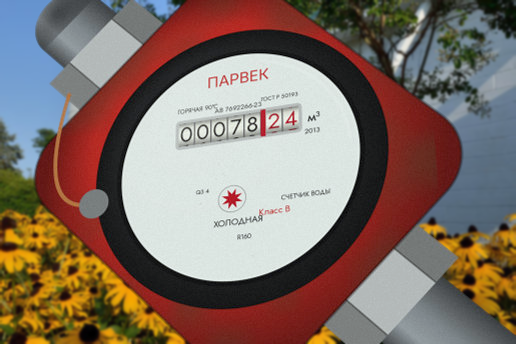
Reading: **78.24** m³
